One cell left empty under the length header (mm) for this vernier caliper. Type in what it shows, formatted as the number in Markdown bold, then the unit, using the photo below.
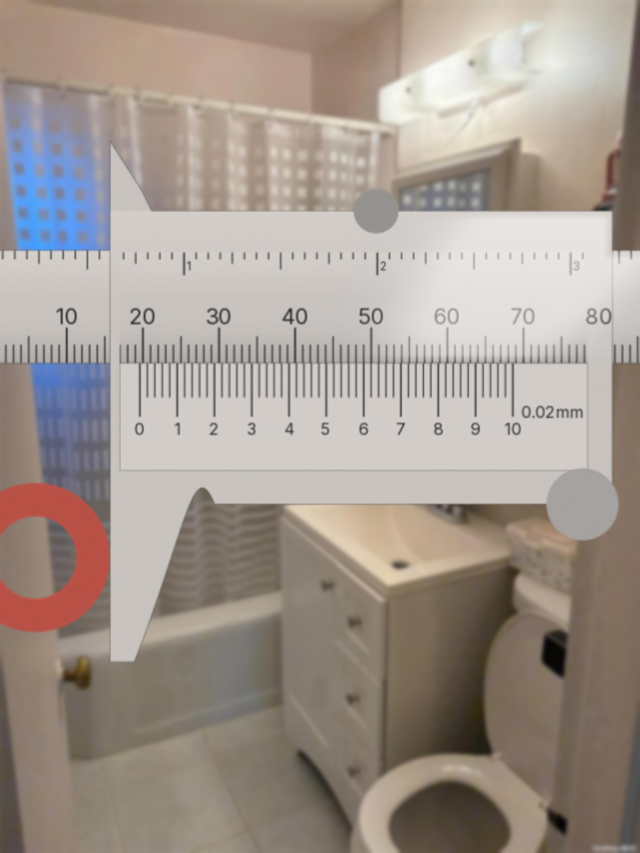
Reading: **19.6** mm
